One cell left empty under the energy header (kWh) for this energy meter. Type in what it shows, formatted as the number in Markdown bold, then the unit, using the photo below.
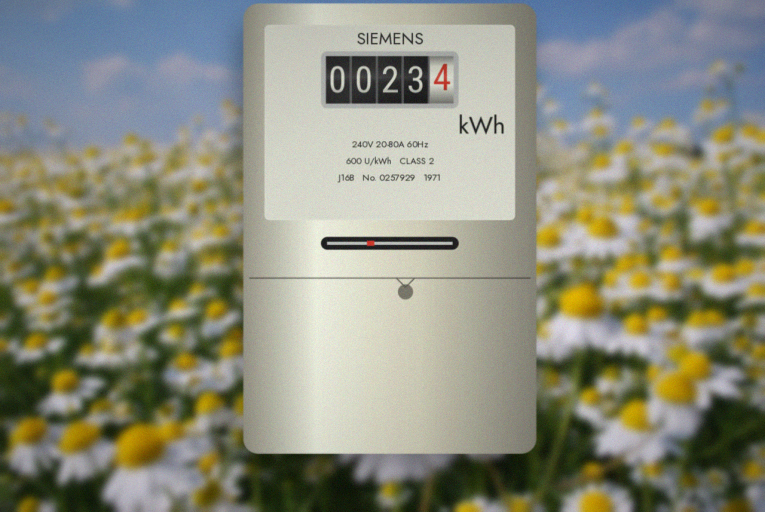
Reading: **23.4** kWh
